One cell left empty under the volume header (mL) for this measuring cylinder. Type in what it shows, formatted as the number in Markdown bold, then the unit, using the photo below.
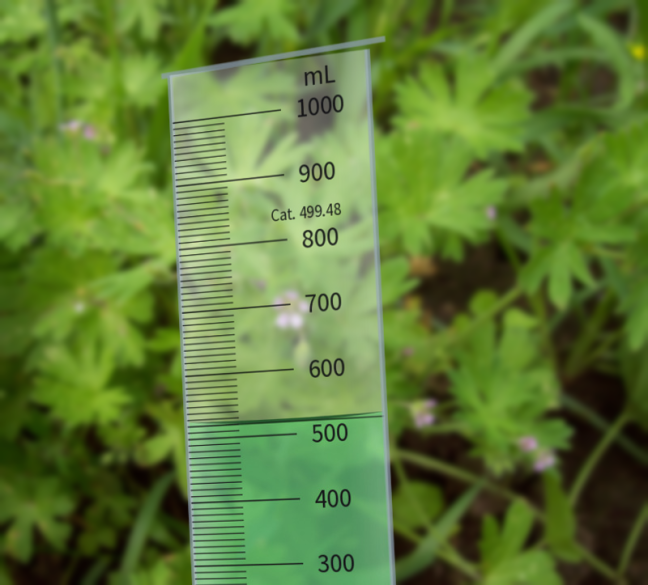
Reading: **520** mL
